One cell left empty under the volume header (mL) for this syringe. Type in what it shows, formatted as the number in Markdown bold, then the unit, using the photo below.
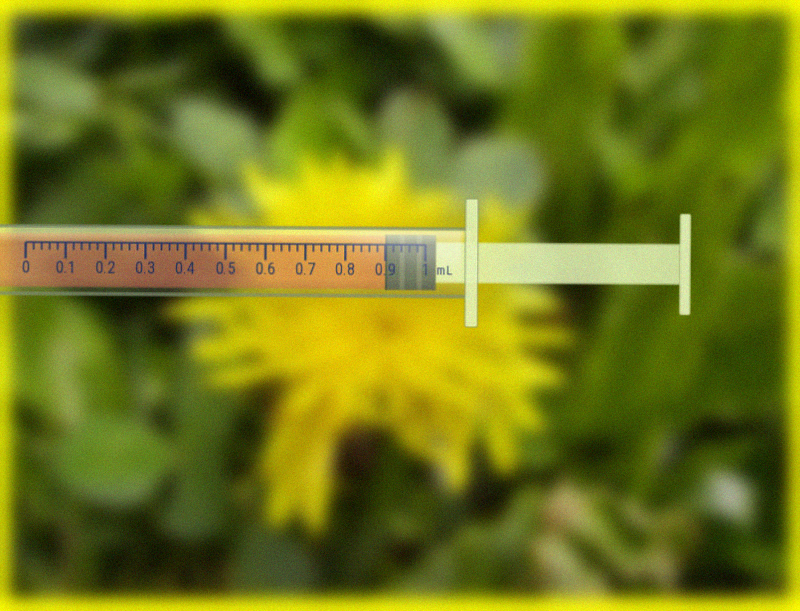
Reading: **0.9** mL
